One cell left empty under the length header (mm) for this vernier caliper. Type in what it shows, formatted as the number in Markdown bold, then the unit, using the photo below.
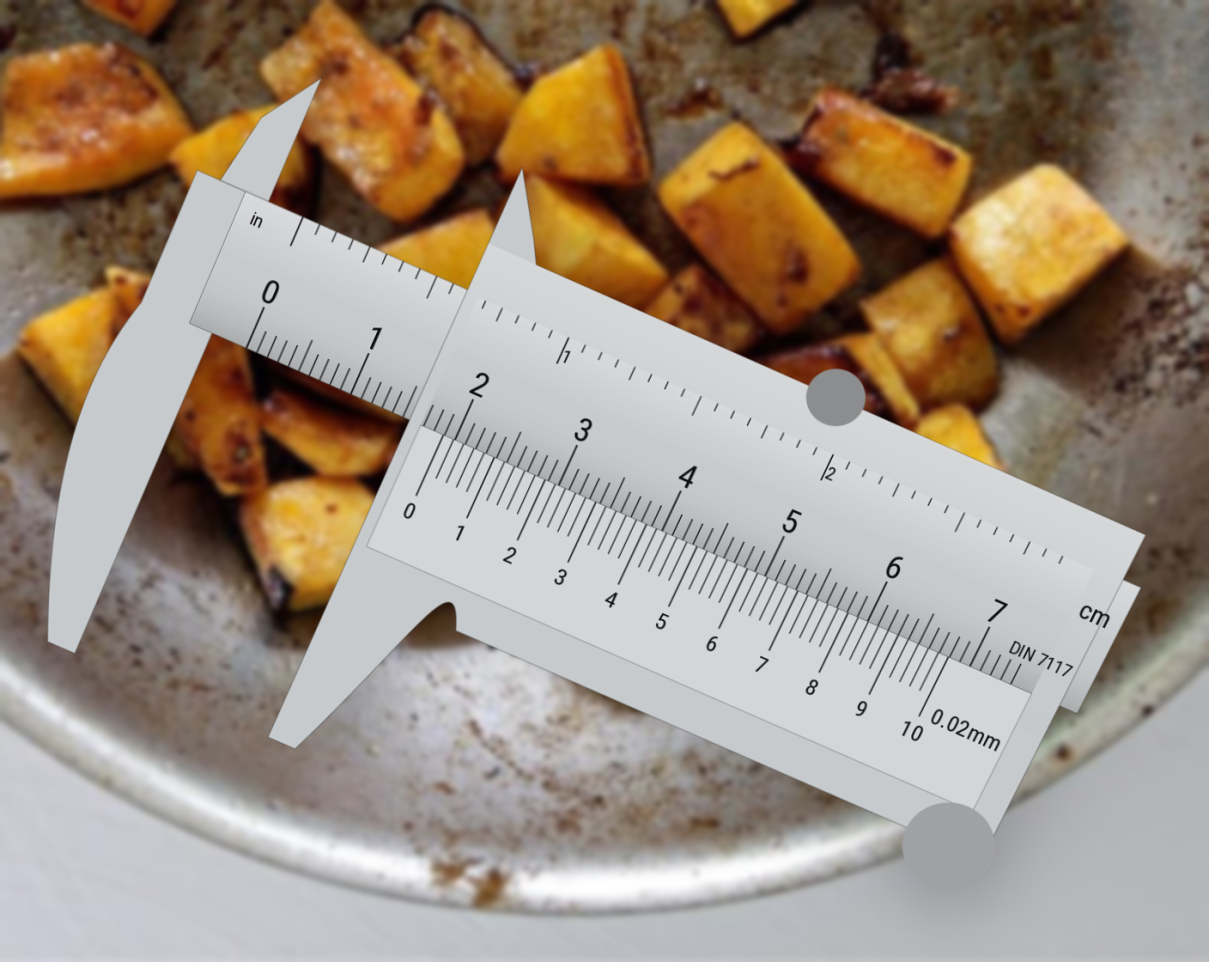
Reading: **18.9** mm
